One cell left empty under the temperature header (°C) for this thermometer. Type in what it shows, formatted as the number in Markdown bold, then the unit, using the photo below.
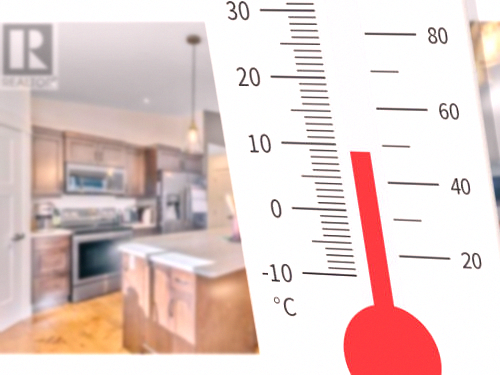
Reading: **9** °C
